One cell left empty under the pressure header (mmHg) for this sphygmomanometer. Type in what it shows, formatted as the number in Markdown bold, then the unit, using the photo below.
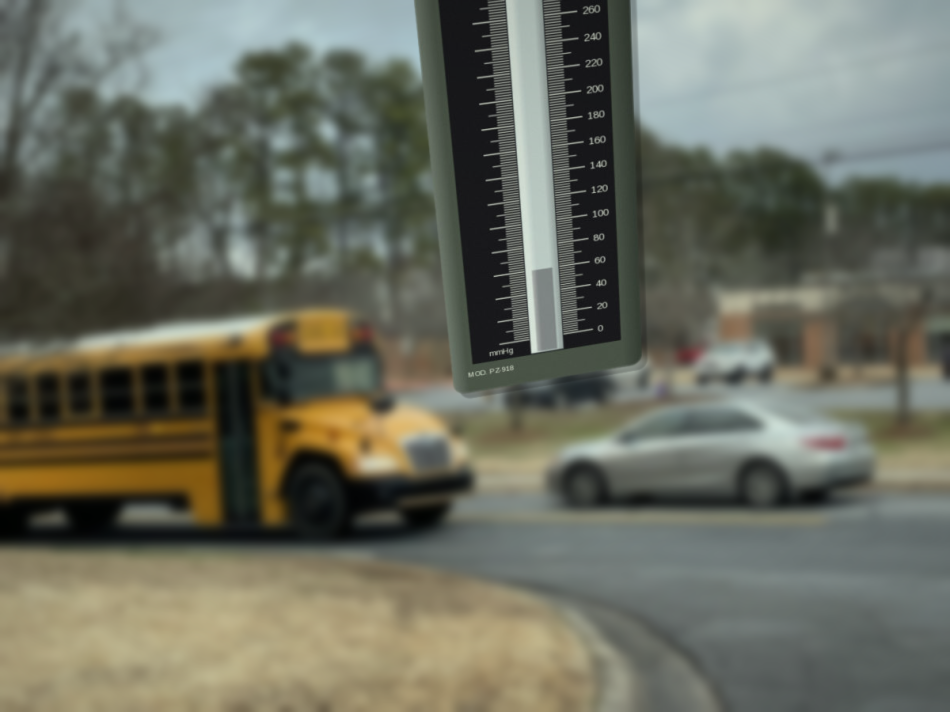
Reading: **60** mmHg
